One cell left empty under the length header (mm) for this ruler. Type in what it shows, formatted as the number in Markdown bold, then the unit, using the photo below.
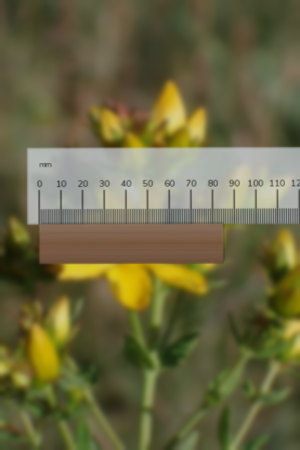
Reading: **85** mm
